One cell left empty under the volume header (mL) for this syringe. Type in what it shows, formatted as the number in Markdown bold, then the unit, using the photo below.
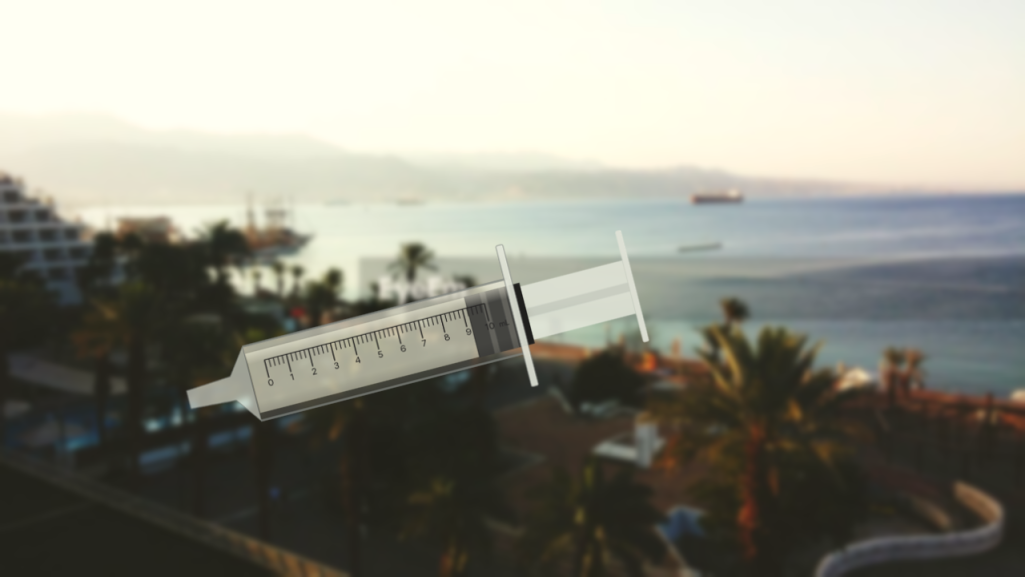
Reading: **9.2** mL
